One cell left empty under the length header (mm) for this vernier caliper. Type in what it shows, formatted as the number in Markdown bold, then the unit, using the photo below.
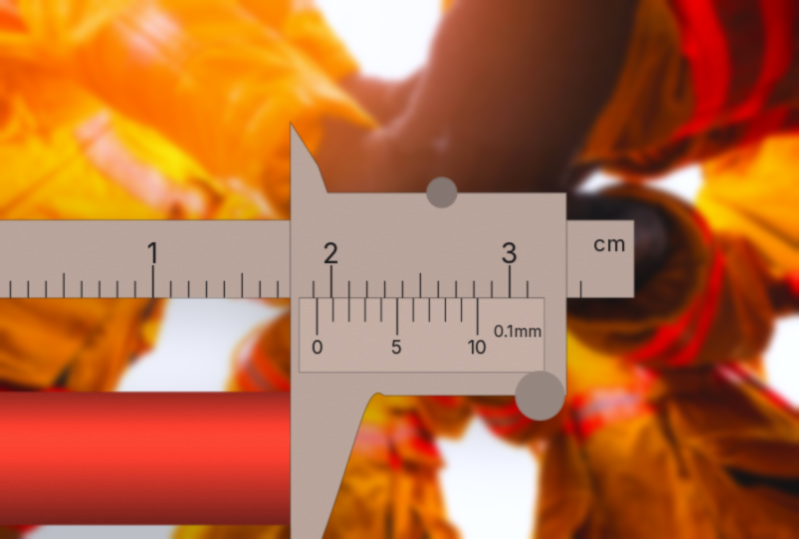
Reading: **19.2** mm
